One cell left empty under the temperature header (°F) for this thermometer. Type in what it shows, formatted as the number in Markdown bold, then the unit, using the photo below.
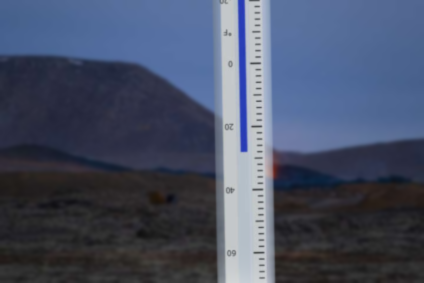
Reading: **28** °F
